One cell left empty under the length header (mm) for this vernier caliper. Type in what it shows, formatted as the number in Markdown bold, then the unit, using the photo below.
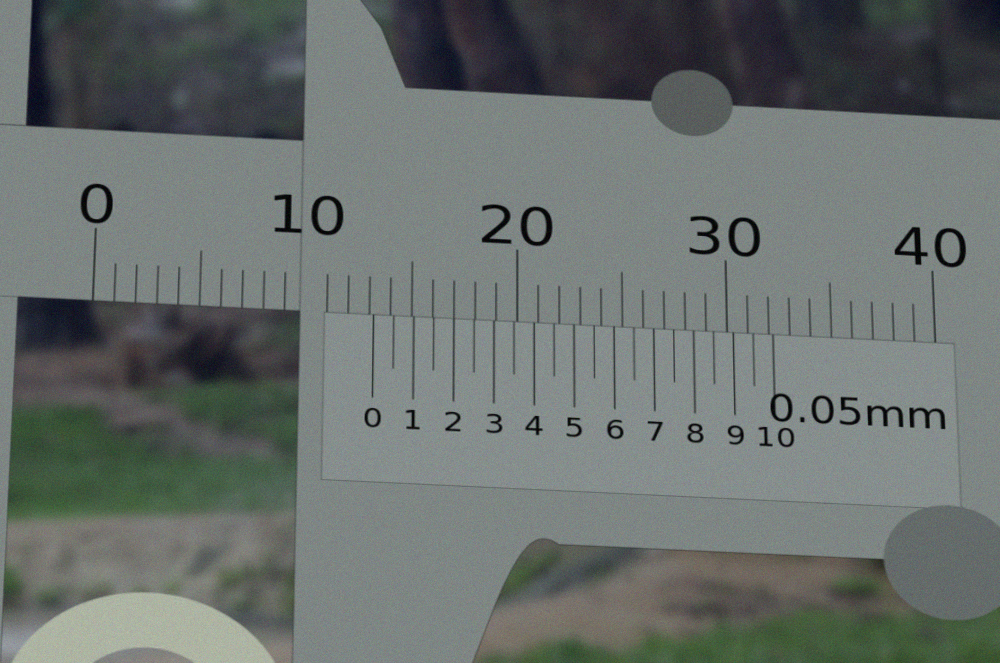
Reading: **13.2** mm
